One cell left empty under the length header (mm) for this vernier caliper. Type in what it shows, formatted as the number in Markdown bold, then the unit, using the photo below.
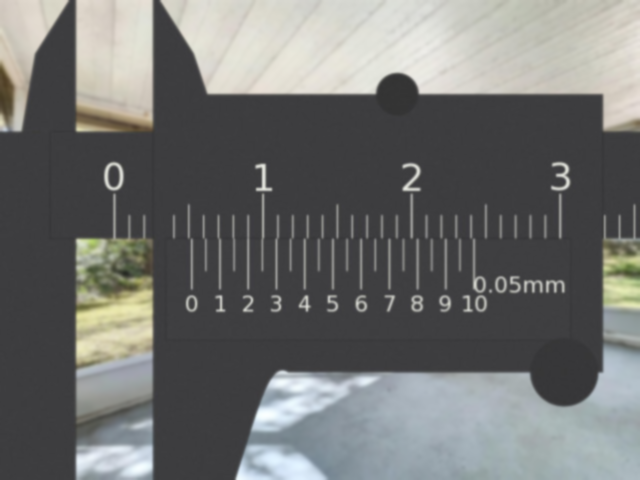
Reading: **5.2** mm
